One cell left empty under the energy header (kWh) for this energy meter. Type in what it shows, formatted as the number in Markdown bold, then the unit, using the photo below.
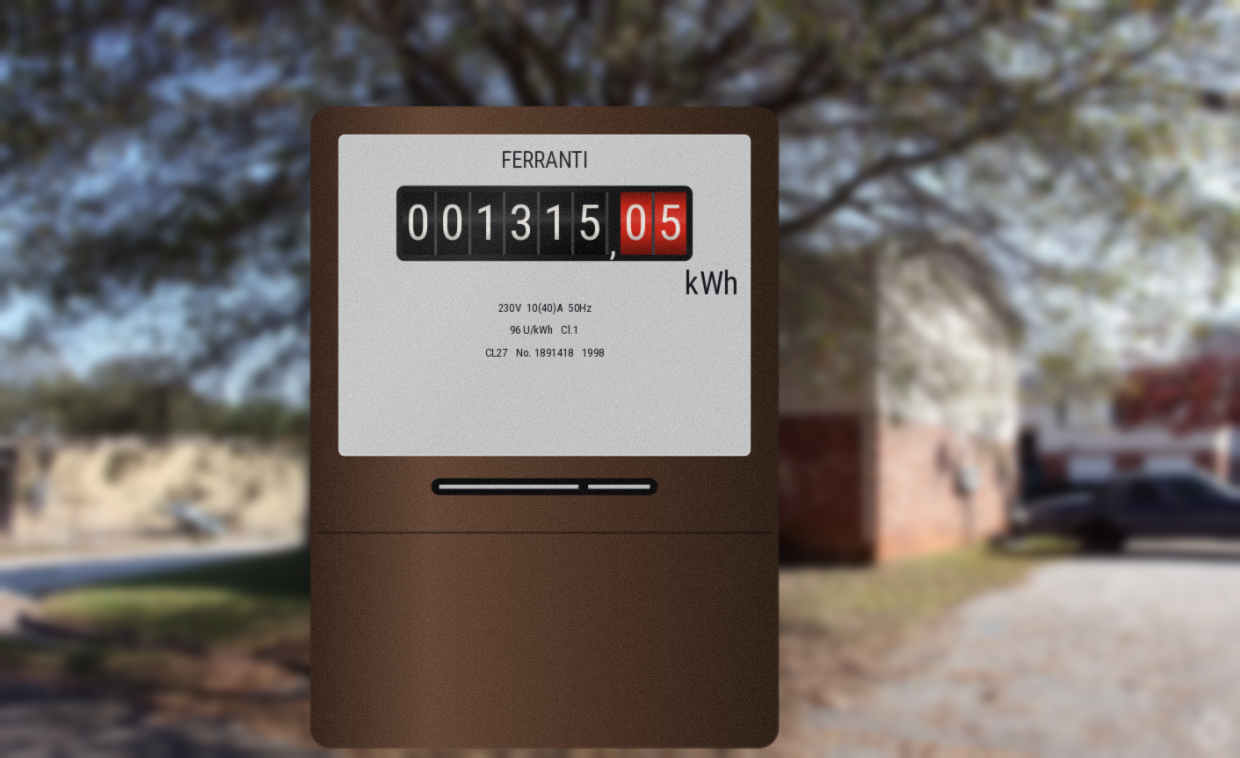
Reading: **1315.05** kWh
